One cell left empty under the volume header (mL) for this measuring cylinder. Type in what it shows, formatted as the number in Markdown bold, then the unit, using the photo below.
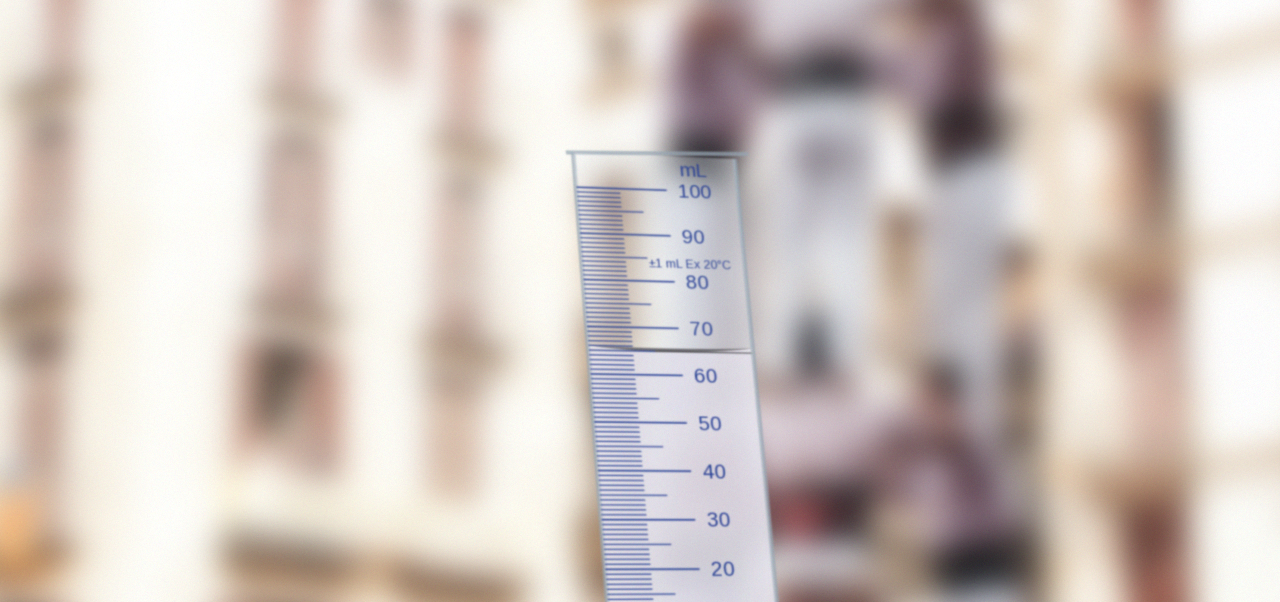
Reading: **65** mL
